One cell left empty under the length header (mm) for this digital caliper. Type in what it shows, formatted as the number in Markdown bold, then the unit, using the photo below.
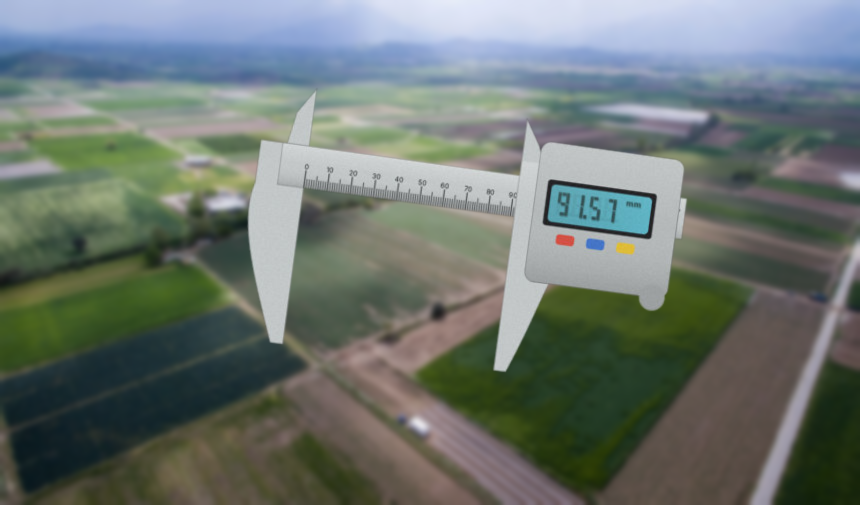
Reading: **91.57** mm
